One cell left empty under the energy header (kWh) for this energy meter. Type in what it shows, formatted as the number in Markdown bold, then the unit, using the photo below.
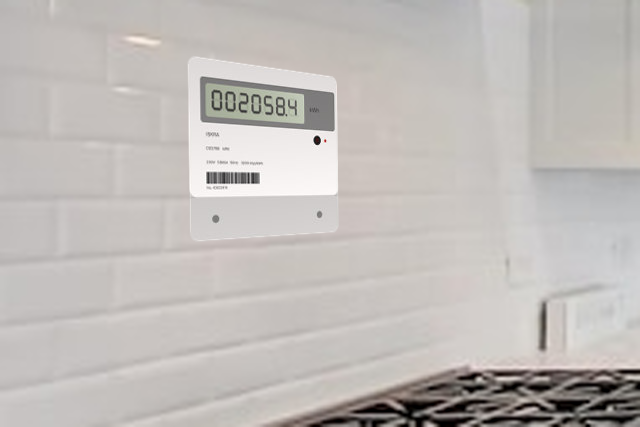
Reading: **2058.4** kWh
